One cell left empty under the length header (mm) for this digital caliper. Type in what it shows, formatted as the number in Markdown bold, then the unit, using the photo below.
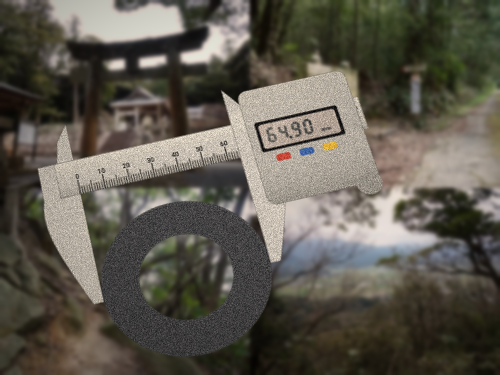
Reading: **64.90** mm
